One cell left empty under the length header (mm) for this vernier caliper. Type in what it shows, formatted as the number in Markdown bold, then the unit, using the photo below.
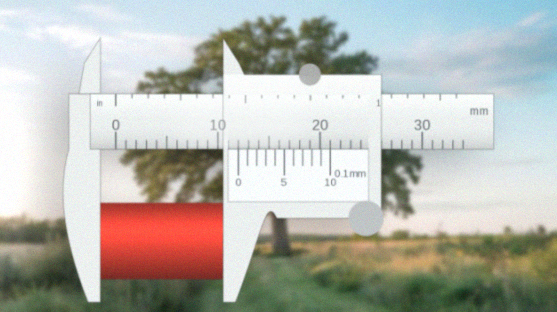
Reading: **12.0** mm
